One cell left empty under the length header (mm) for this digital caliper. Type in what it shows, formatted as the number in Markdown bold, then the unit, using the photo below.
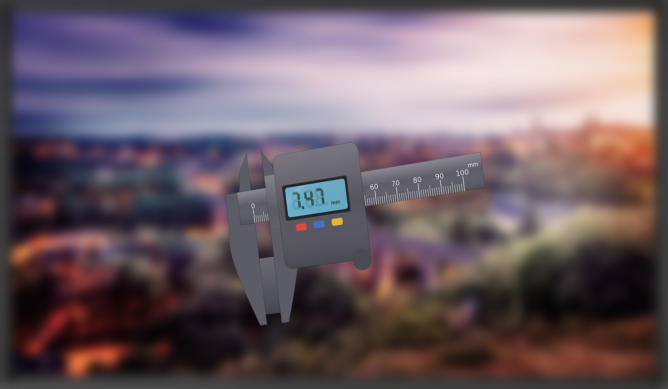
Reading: **7.47** mm
